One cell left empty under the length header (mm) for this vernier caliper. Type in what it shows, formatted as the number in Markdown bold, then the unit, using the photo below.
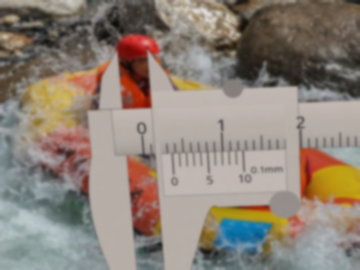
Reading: **3.6** mm
